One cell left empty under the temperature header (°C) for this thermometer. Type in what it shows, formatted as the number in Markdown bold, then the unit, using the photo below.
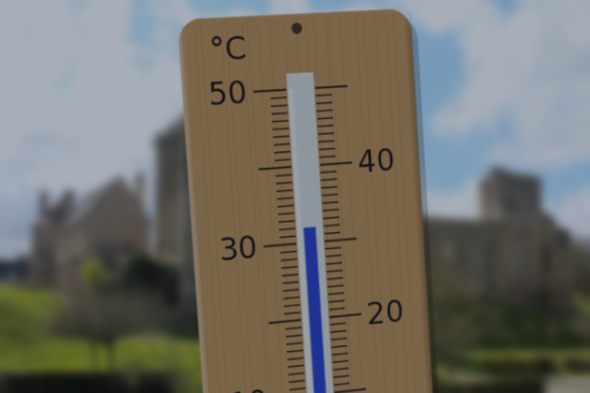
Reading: **32** °C
